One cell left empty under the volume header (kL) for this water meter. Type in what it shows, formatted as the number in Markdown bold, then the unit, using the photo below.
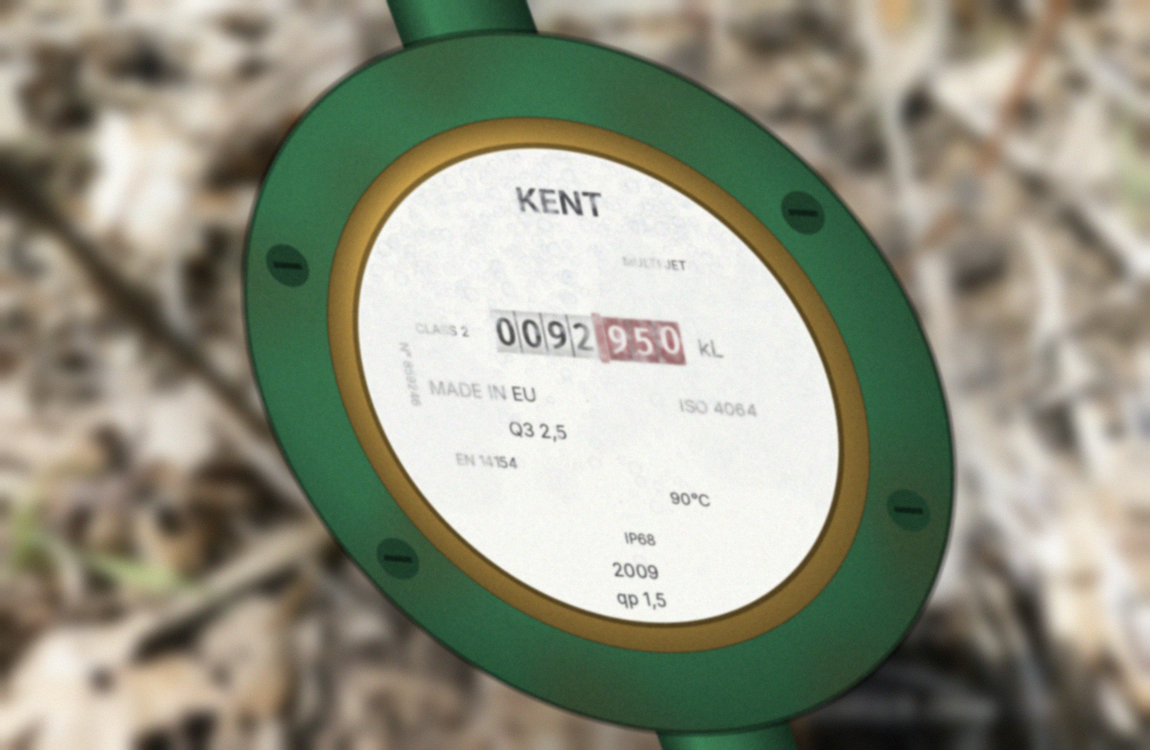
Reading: **92.950** kL
